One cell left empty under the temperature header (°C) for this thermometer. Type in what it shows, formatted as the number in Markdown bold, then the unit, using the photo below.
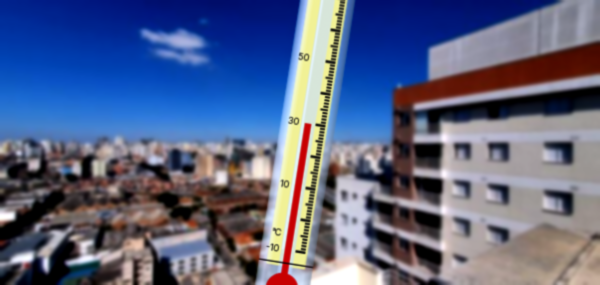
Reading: **30** °C
